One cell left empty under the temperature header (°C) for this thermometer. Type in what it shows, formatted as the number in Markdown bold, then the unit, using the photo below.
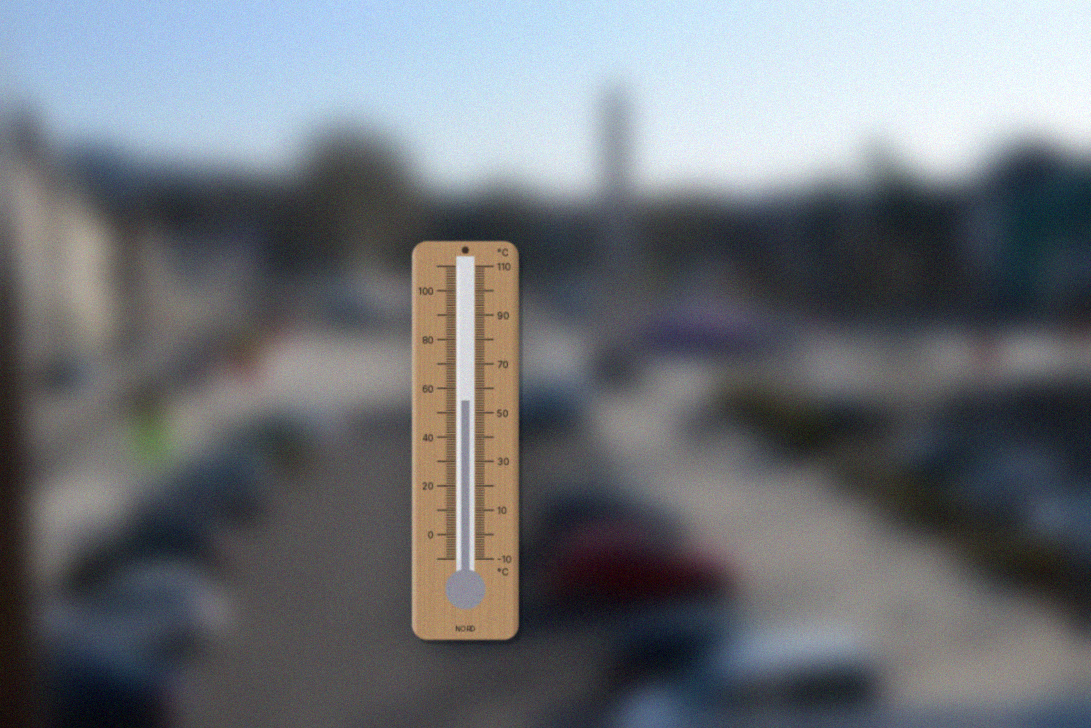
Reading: **55** °C
